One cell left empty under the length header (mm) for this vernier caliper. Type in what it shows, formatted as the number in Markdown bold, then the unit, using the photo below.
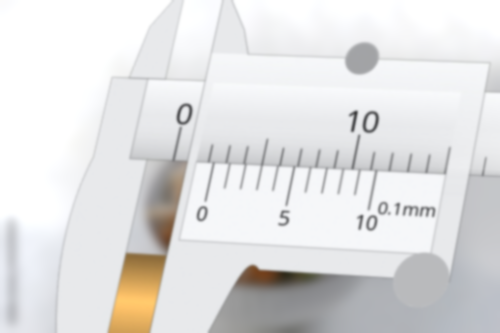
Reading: **2.3** mm
